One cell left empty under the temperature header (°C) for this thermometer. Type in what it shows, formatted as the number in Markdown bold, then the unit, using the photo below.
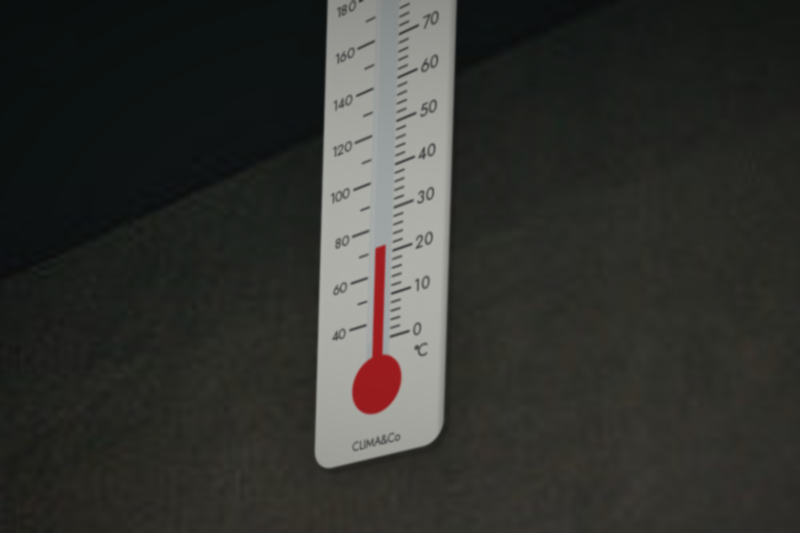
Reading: **22** °C
